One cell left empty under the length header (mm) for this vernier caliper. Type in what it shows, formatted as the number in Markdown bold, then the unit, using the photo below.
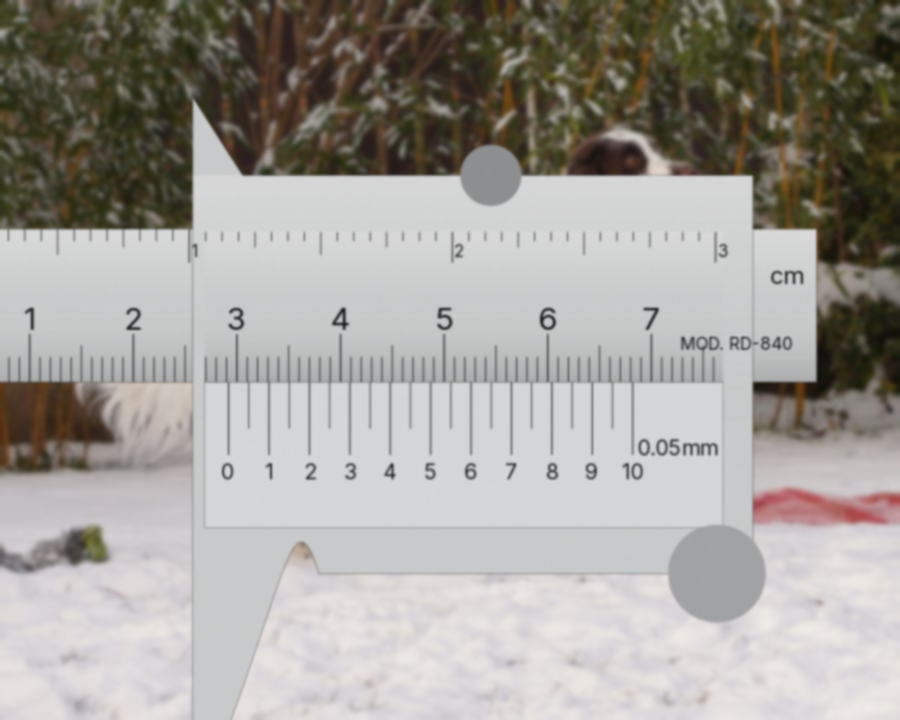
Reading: **29.2** mm
